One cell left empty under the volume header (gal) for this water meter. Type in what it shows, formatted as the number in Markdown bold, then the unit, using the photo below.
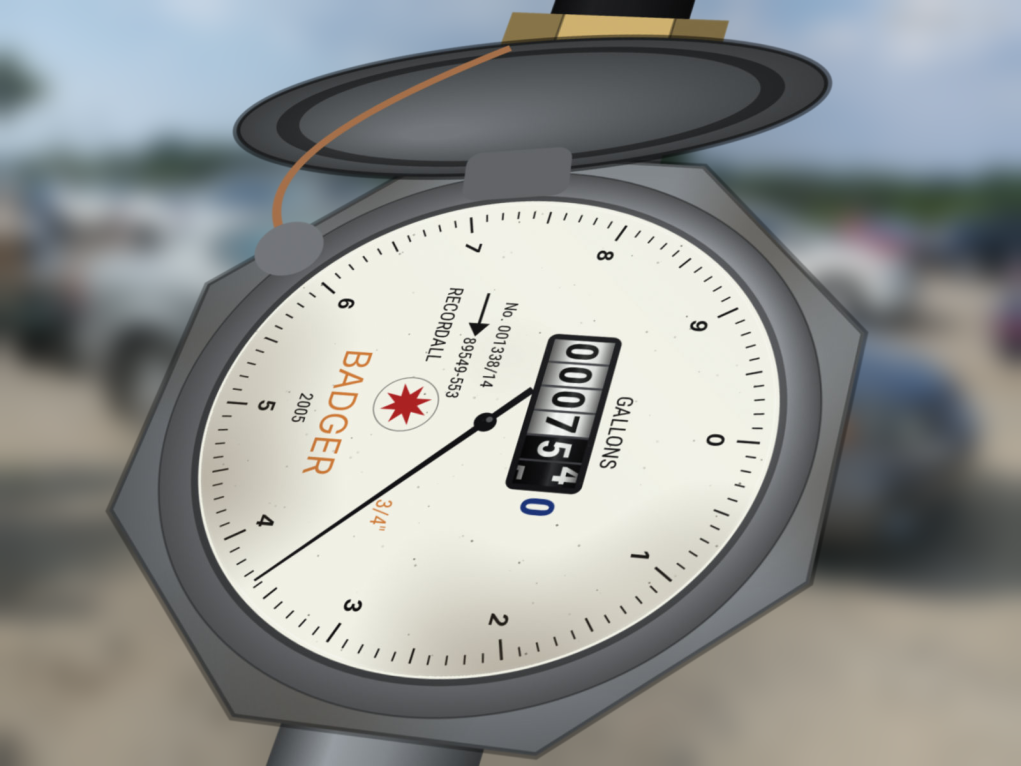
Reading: **7543.6** gal
